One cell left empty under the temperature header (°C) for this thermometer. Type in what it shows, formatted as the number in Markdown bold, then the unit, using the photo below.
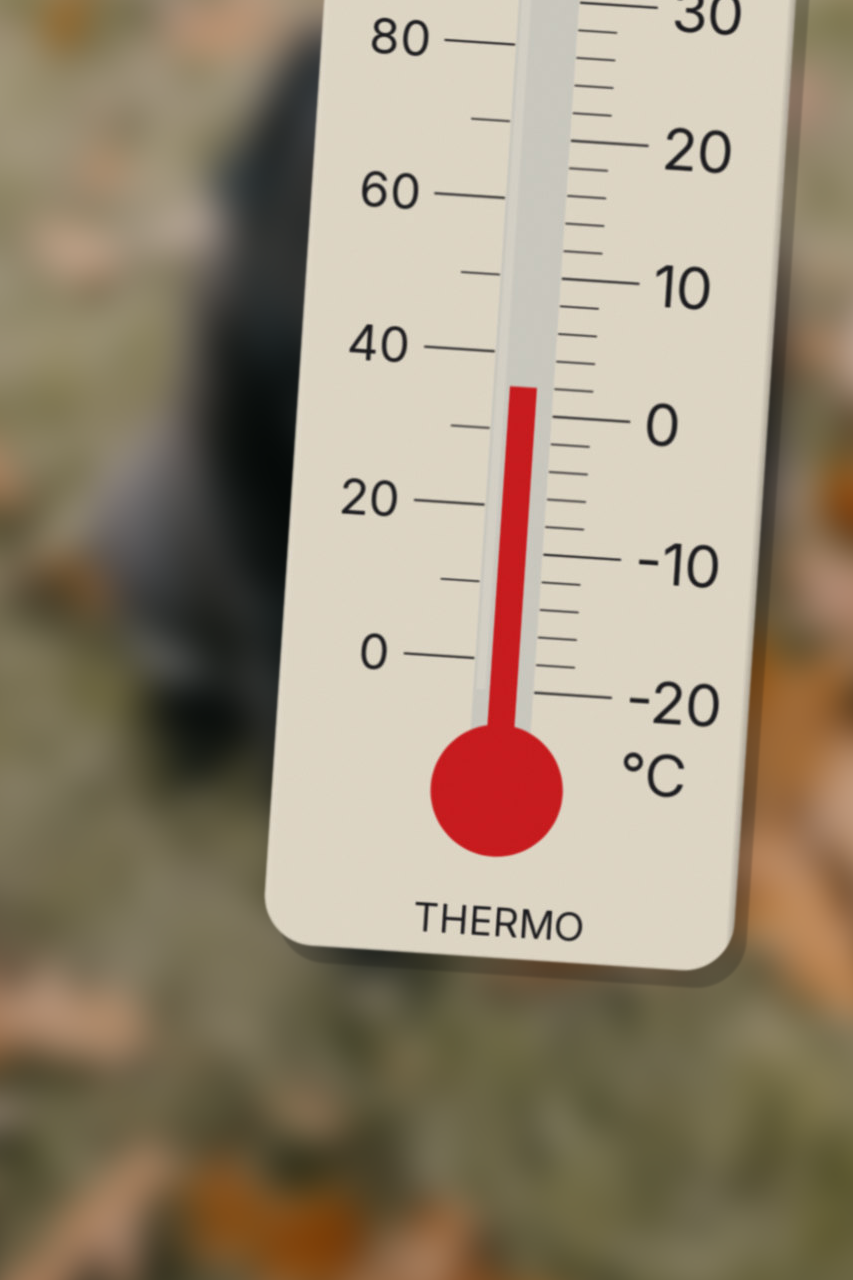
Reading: **2** °C
